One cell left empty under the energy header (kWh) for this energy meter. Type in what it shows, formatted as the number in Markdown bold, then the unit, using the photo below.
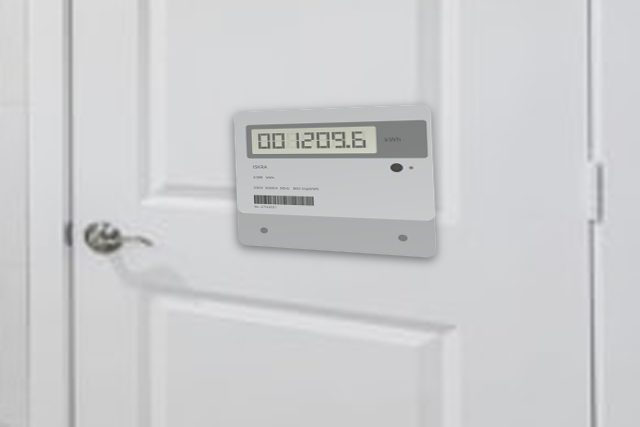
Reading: **1209.6** kWh
